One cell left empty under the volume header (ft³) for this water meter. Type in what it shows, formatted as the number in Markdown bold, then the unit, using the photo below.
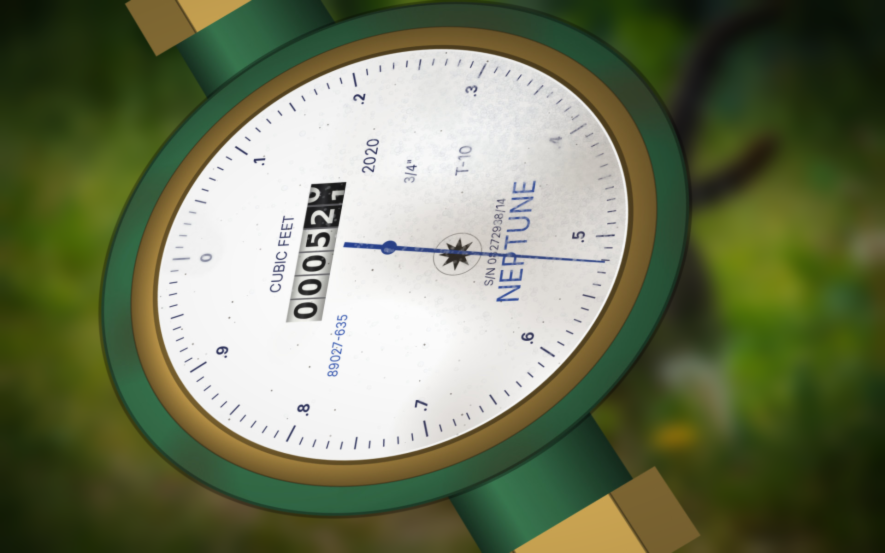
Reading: **520.52** ft³
